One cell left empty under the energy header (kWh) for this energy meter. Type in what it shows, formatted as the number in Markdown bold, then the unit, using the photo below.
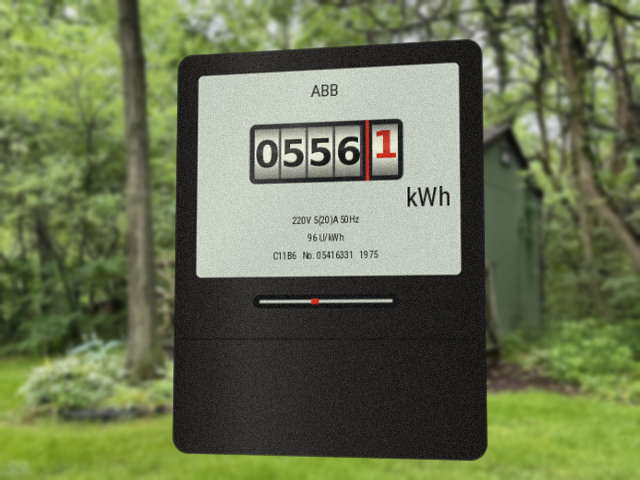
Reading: **556.1** kWh
